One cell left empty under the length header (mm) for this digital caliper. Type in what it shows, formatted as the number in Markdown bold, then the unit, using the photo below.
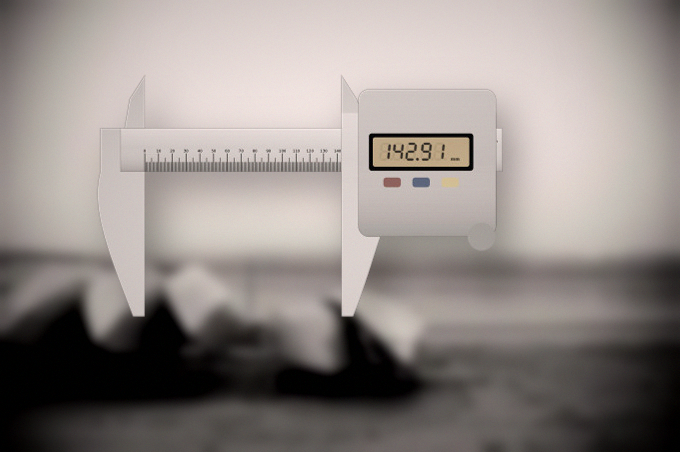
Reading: **142.91** mm
